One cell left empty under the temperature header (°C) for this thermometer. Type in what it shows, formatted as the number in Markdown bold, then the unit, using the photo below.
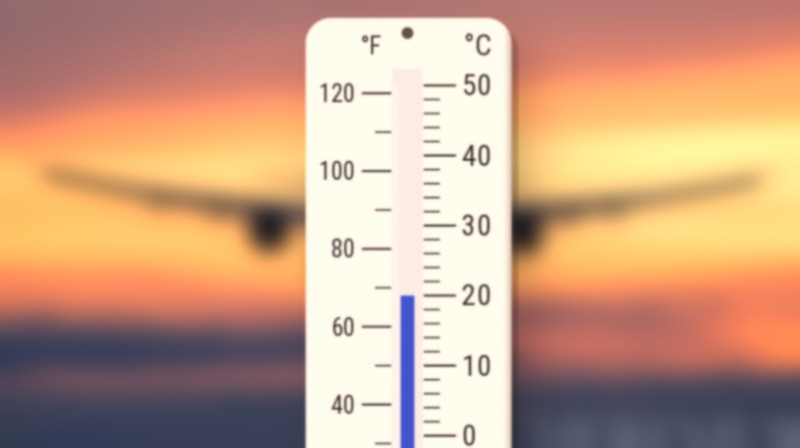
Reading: **20** °C
